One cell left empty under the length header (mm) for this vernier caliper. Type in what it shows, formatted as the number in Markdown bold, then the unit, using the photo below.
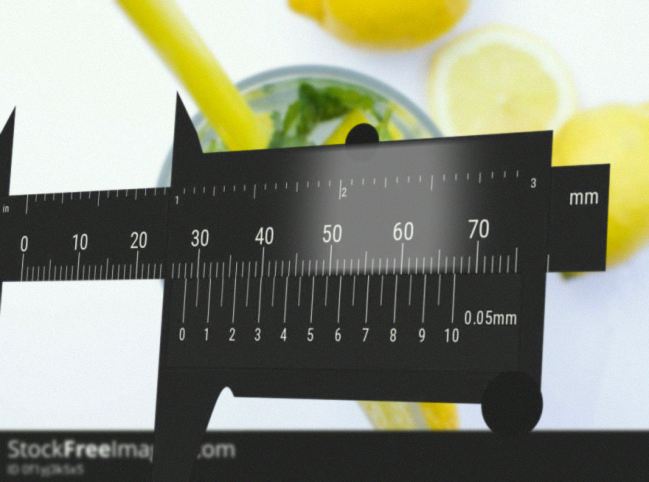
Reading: **28.2** mm
